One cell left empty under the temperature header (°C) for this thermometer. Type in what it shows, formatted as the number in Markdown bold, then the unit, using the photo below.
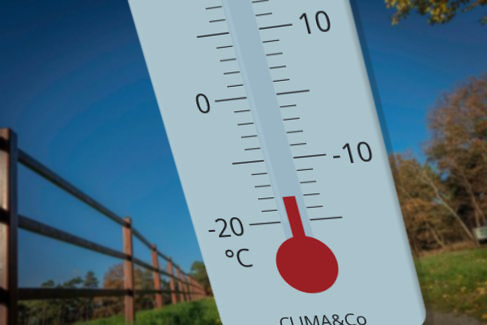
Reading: **-16** °C
